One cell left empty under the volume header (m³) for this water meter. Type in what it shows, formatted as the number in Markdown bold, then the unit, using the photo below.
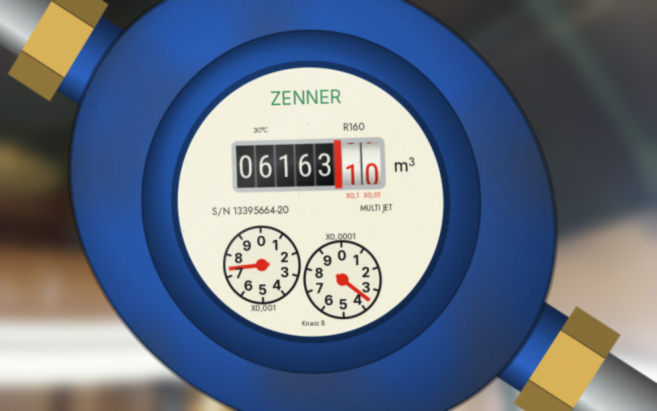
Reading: **6163.0973** m³
